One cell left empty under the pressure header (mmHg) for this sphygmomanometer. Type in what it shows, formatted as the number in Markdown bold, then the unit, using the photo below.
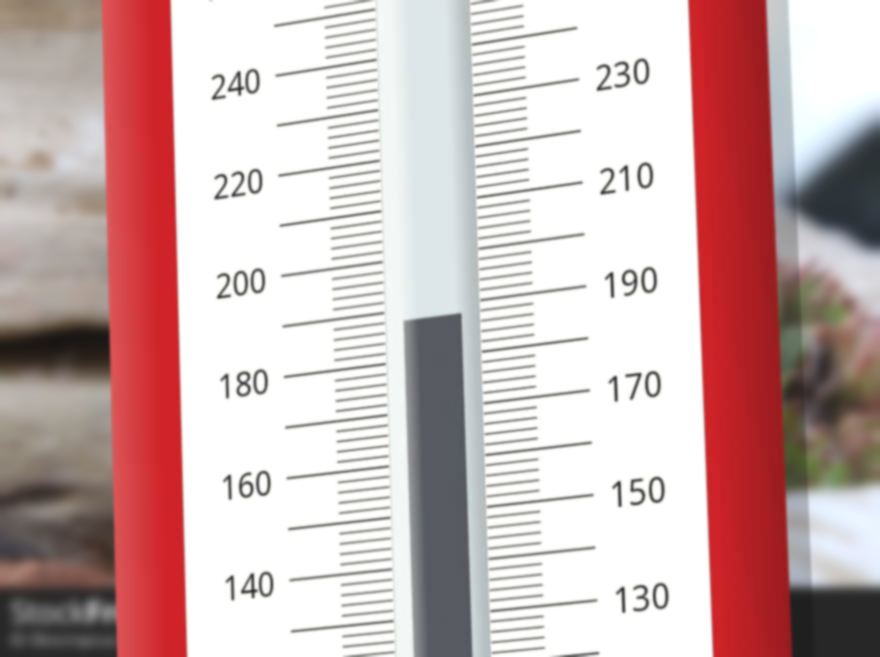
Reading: **188** mmHg
